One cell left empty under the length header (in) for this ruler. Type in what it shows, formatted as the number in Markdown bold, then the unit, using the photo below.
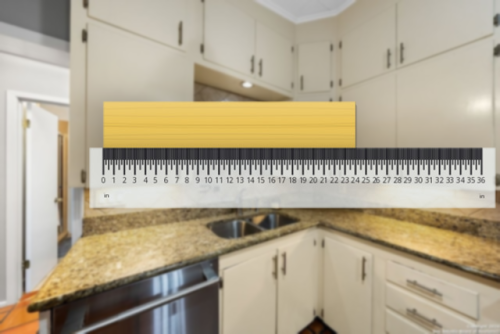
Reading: **24** in
